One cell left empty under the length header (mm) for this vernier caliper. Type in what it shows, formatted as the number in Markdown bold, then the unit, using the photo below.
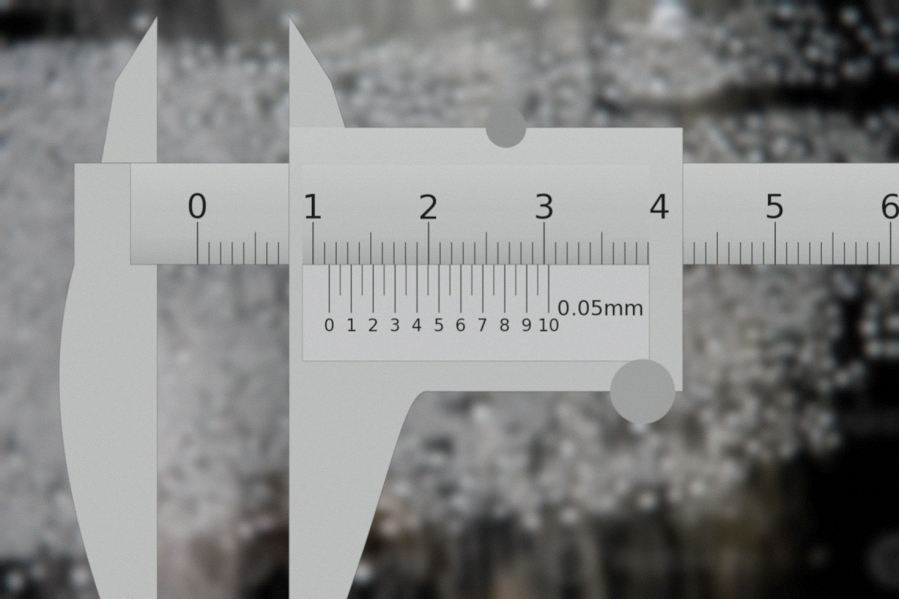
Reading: **11.4** mm
